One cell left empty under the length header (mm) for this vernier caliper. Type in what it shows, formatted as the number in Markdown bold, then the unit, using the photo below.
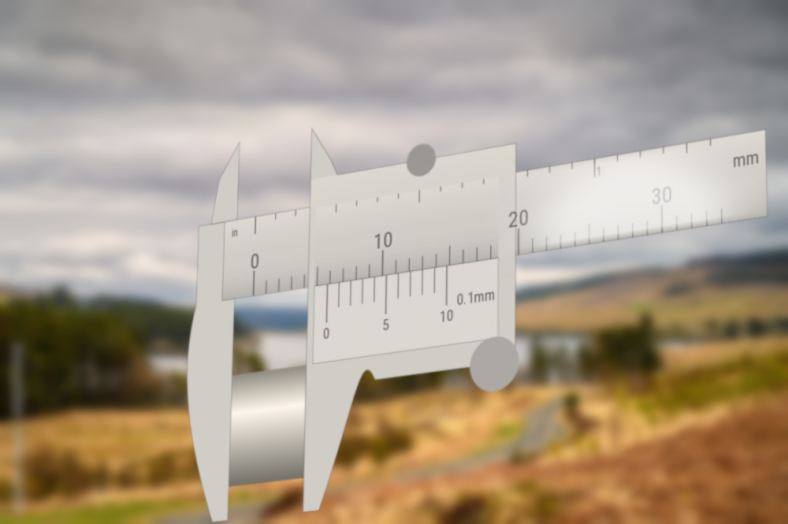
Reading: **5.8** mm
